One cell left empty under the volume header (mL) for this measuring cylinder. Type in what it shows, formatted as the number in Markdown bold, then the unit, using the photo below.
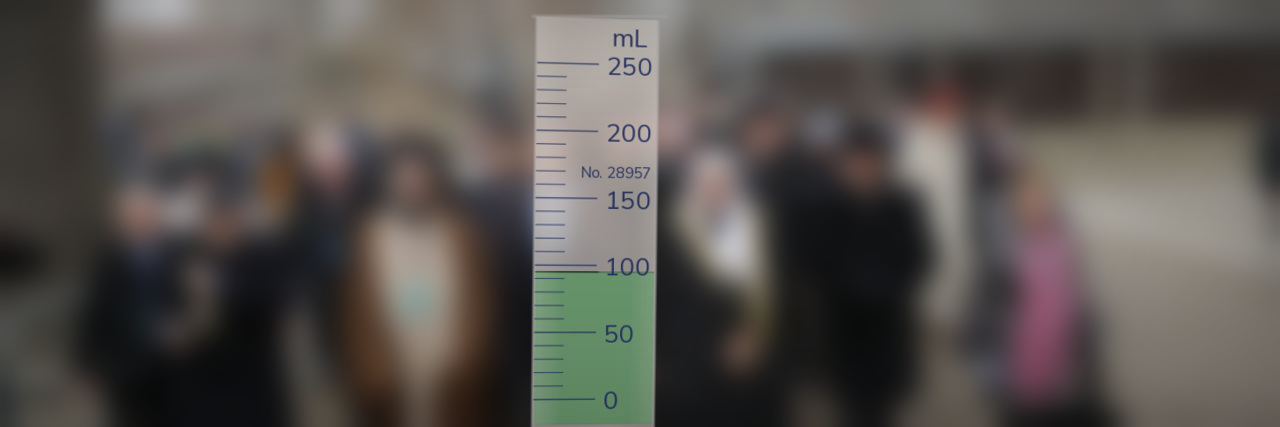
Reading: **95** mL
